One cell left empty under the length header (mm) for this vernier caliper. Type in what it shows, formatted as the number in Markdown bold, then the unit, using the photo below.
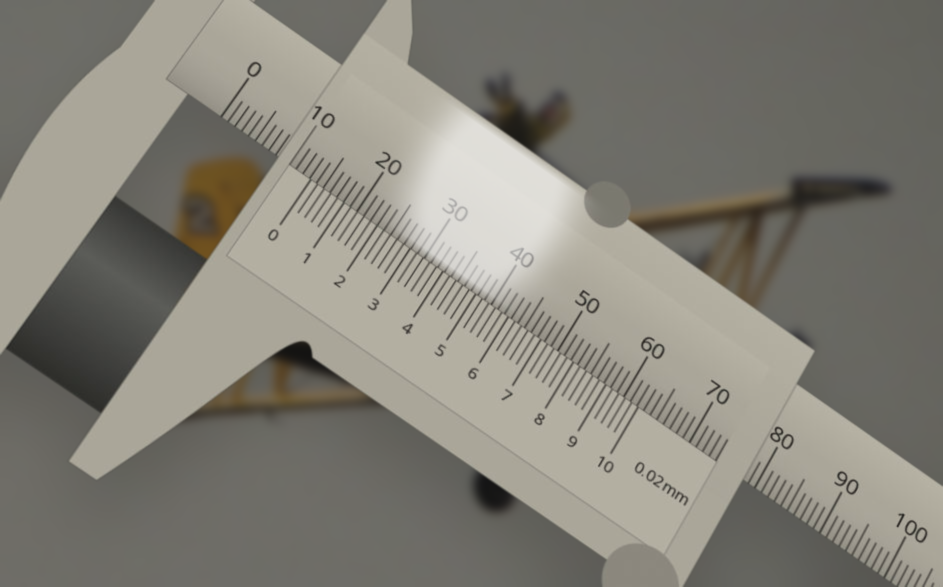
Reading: **13.2** mm
